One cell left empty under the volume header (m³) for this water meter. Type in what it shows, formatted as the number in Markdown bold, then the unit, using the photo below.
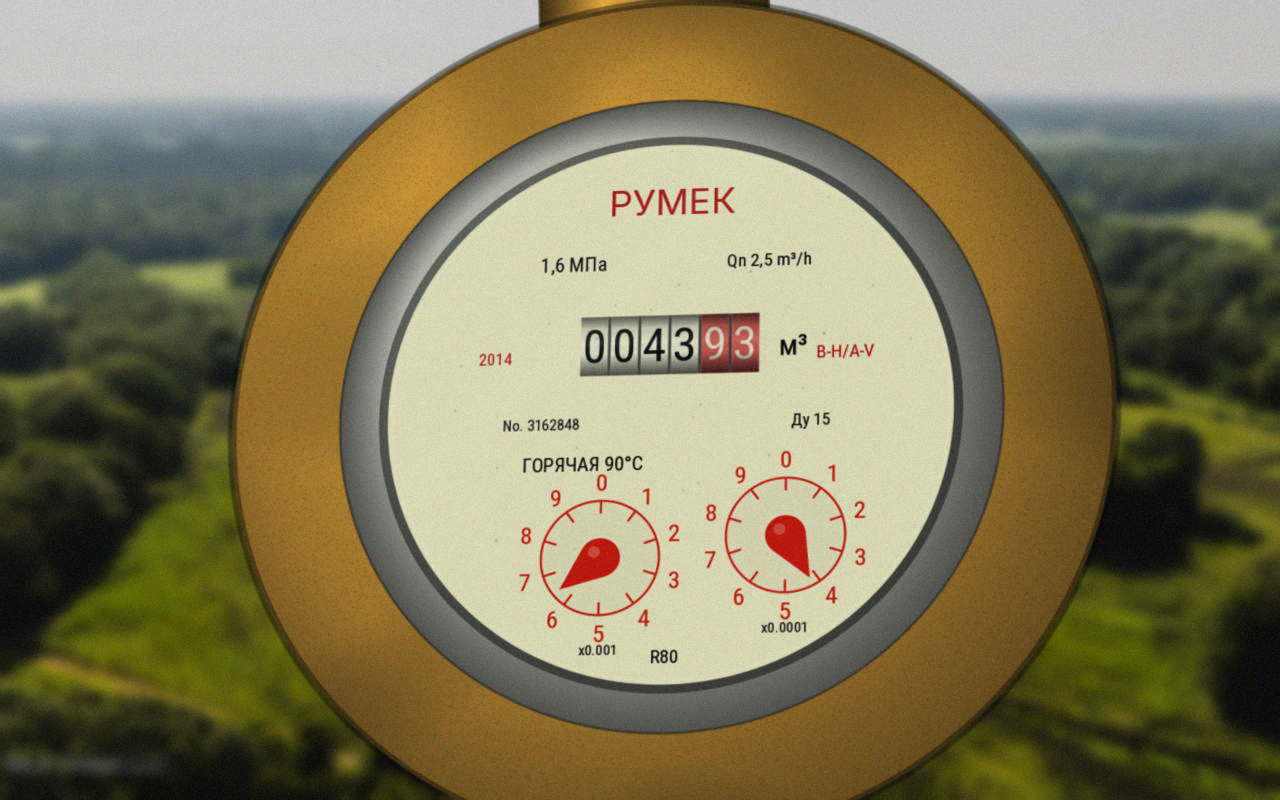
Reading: **43.9364** m³
